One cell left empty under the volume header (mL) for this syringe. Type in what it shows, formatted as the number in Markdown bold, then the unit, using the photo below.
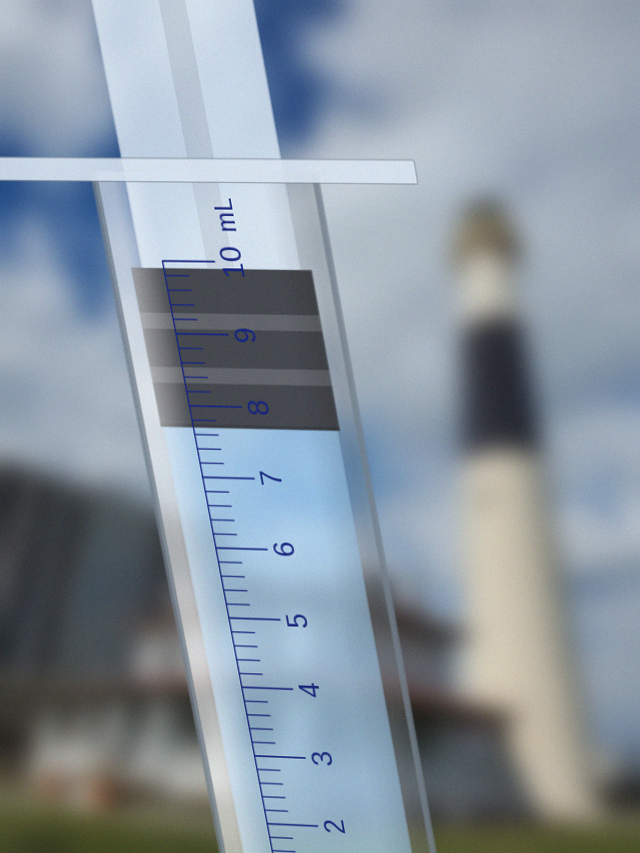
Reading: **7.7** mL
